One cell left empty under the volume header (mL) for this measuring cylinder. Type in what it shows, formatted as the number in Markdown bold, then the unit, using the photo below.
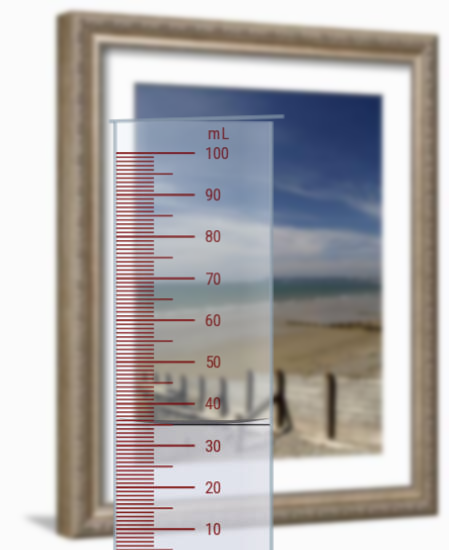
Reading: **35** mL
